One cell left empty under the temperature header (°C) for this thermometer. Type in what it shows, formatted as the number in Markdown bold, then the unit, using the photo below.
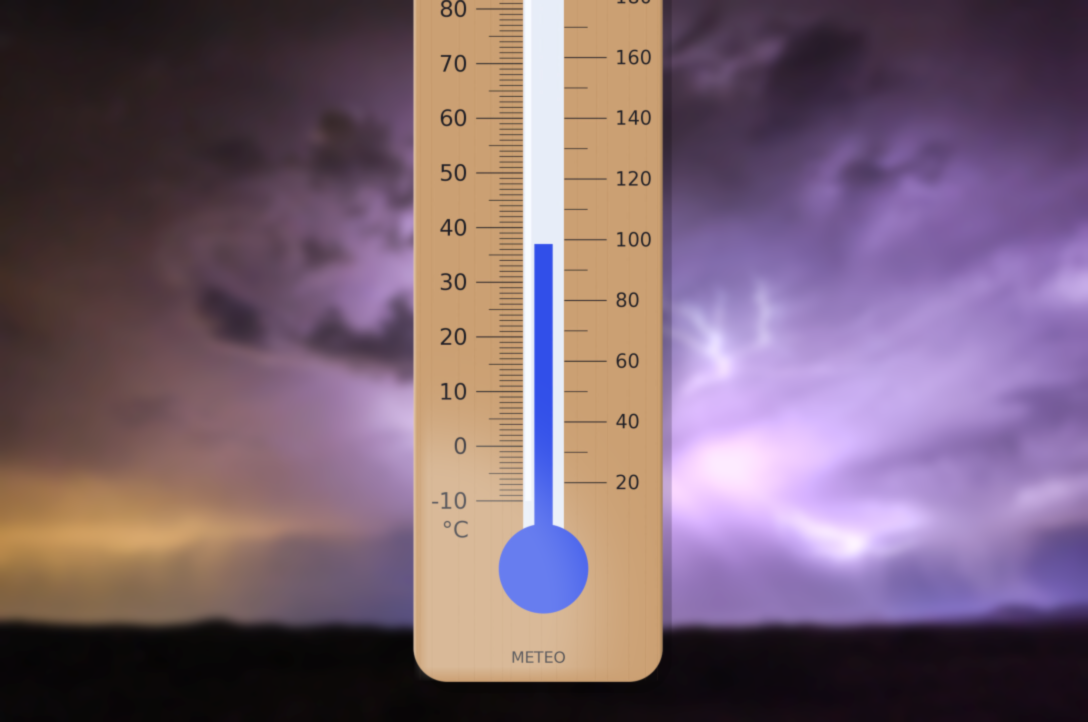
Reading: **37** °C
